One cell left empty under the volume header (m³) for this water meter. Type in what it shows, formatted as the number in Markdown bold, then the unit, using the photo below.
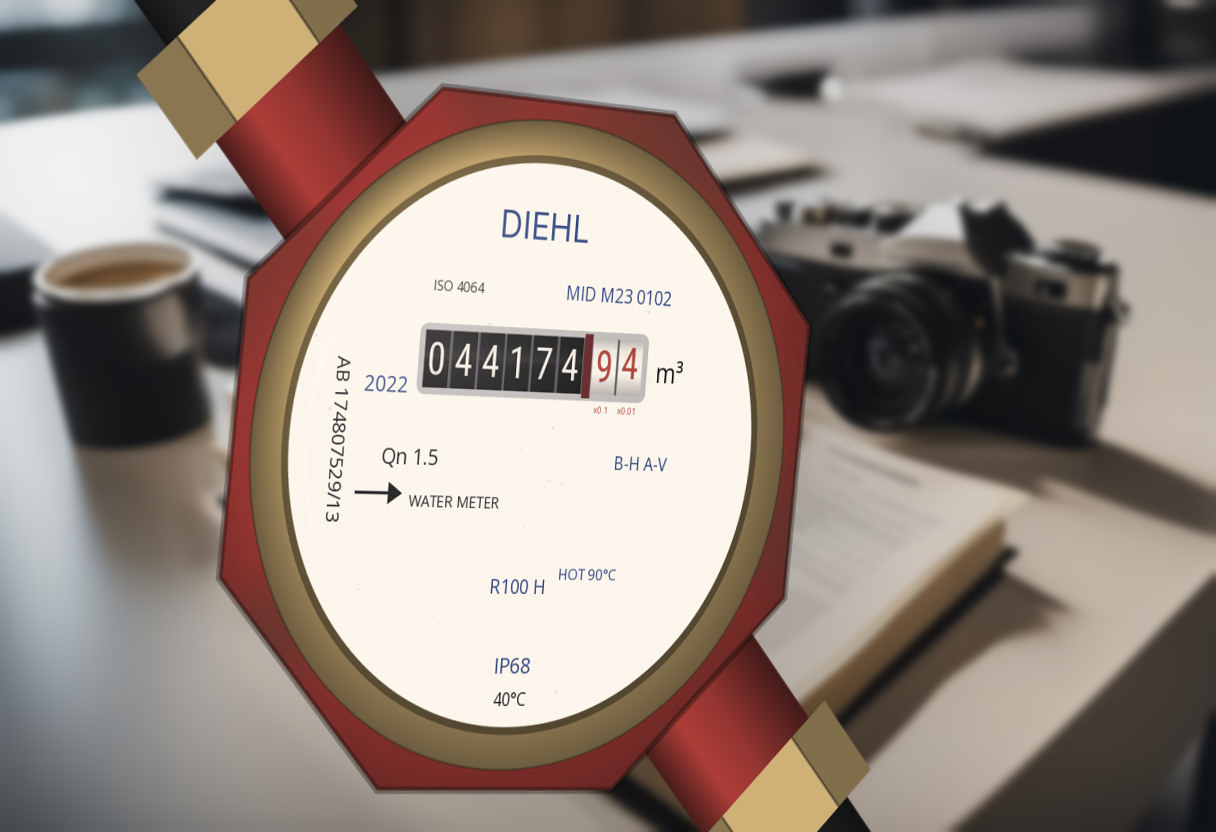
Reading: **44174.94** m³
